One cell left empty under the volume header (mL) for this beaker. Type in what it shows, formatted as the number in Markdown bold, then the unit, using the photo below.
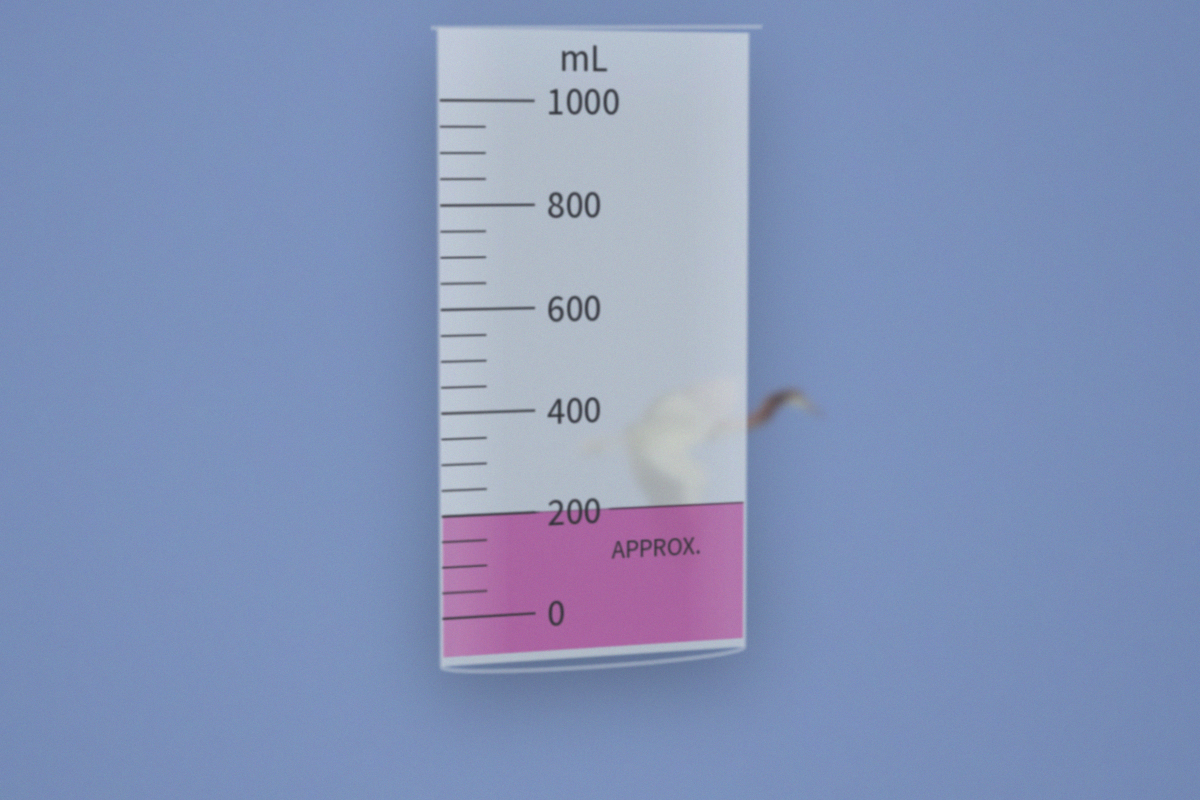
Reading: **200** mL
